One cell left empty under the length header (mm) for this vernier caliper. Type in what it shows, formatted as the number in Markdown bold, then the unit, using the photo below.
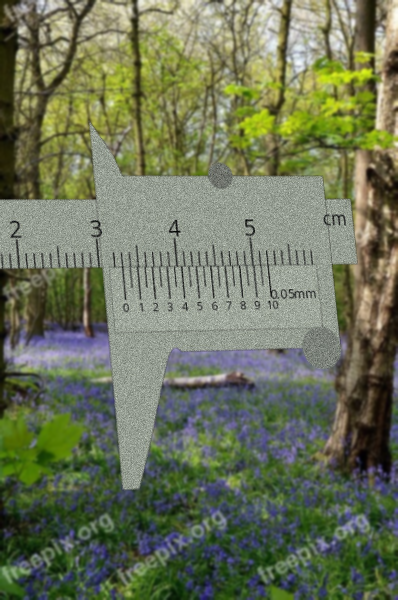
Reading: **33.0** mm
